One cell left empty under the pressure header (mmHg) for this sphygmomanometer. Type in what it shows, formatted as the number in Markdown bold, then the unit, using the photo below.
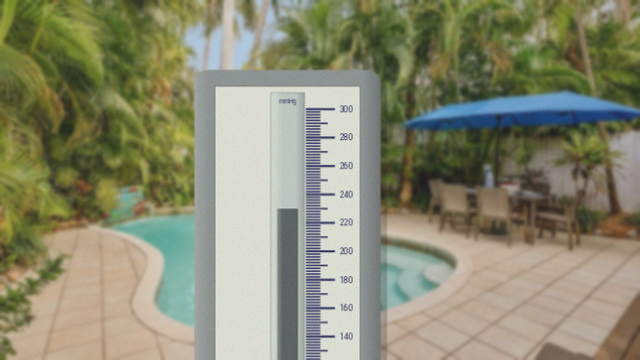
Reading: **230** mmHg
